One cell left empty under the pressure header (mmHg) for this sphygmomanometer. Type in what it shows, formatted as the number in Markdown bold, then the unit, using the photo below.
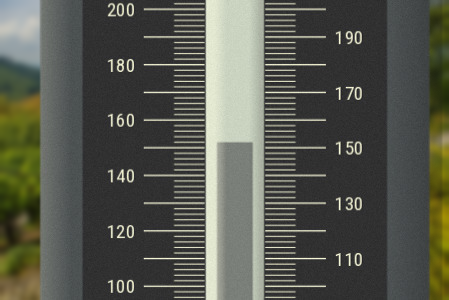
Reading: **152** mmHg
